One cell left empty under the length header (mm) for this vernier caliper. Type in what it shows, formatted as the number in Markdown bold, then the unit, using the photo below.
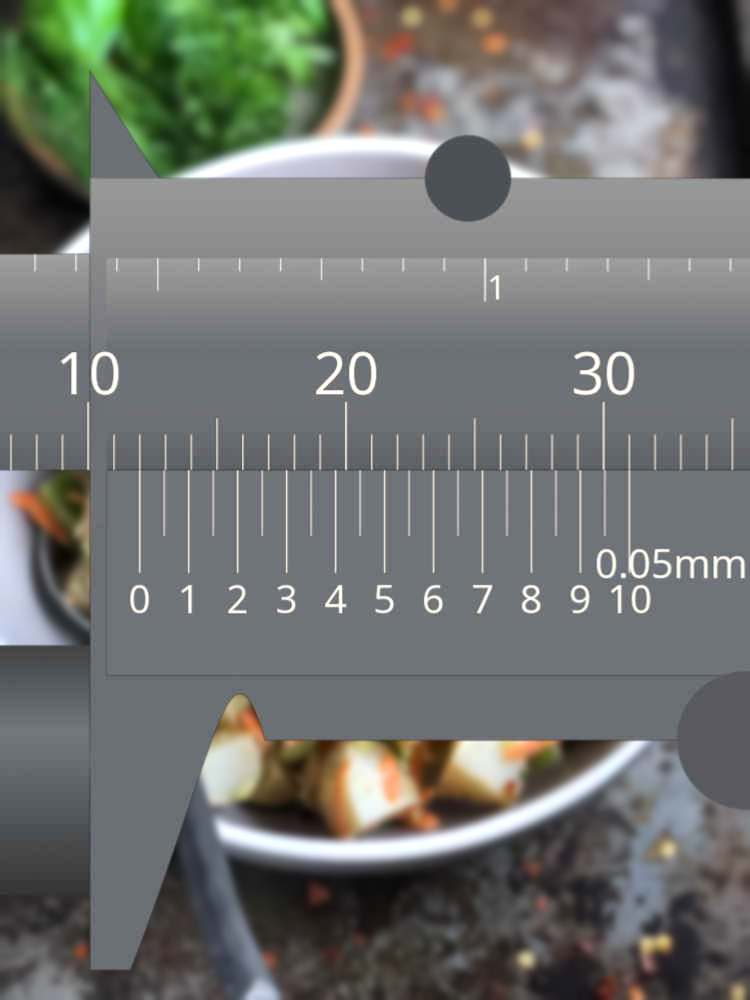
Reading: **12.00** mm
